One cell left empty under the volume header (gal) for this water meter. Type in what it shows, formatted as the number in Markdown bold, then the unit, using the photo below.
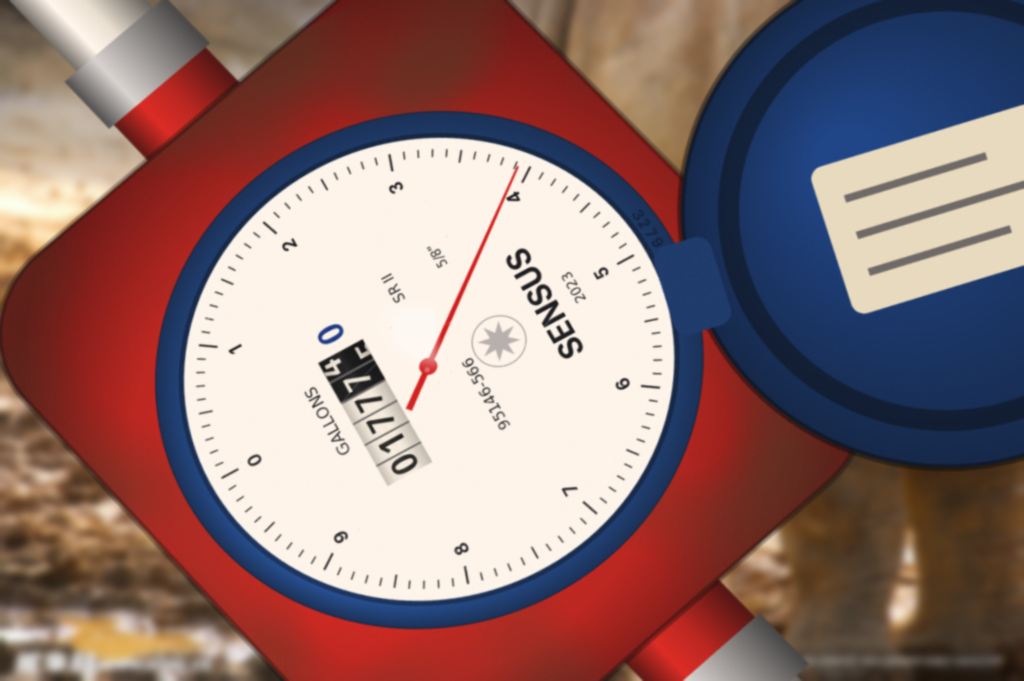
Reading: **177743.9** gal
